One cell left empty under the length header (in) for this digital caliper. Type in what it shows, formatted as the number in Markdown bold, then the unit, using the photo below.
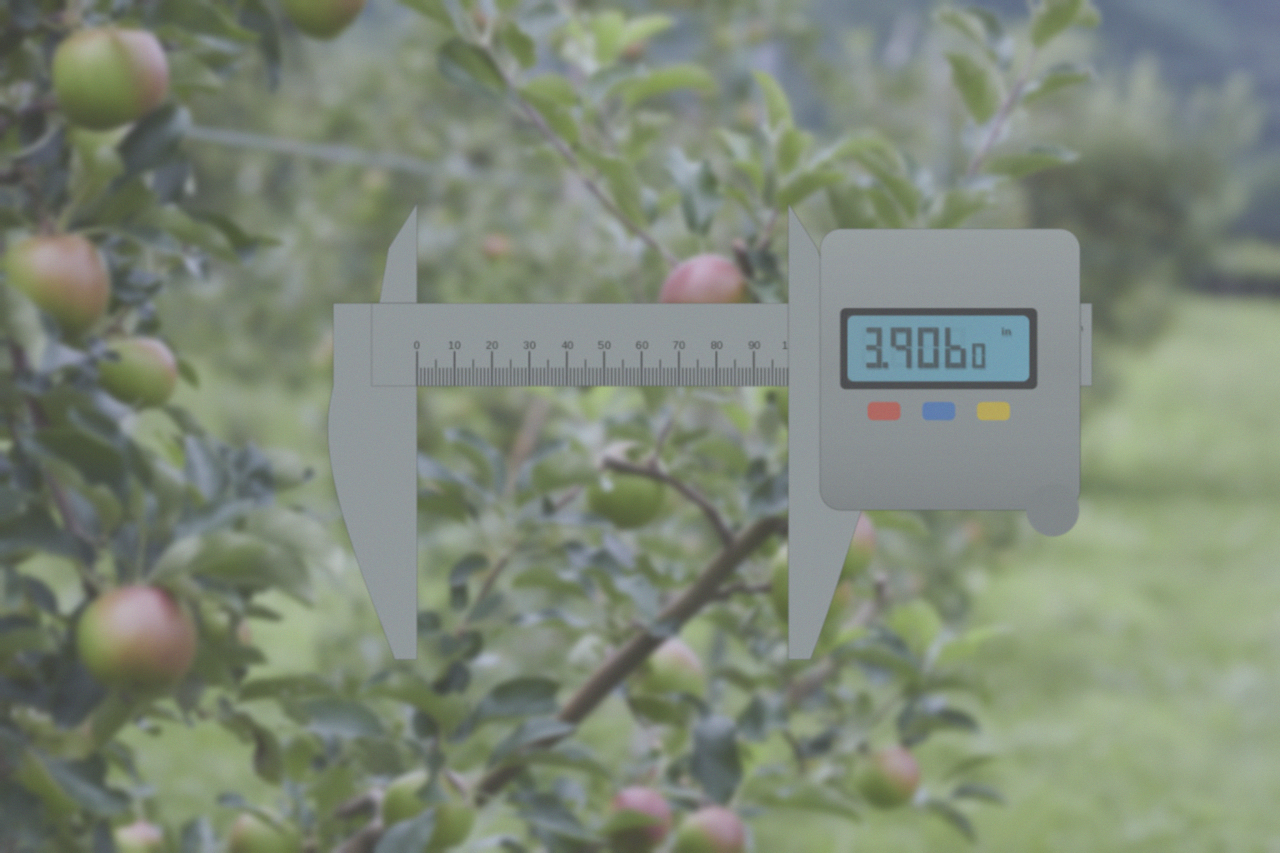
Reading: **3.9060** in
